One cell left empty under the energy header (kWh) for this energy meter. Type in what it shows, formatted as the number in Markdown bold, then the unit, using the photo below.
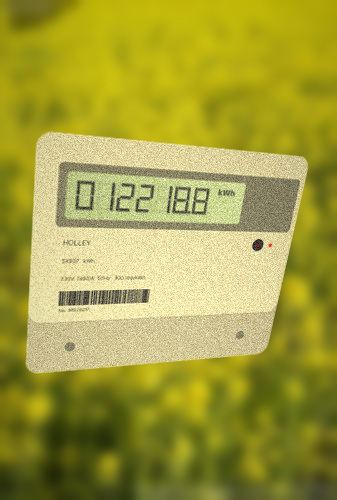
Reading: **12218.8** kWh
